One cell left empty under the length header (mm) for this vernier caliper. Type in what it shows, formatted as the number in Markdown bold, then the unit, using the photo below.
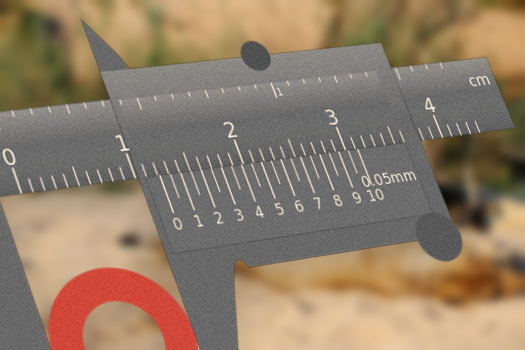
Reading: **12.2** mm
